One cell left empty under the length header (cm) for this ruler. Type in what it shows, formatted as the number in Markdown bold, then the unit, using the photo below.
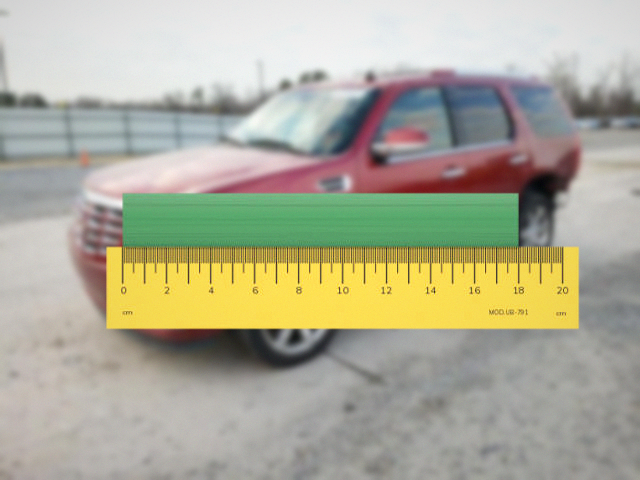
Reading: **18** cm
